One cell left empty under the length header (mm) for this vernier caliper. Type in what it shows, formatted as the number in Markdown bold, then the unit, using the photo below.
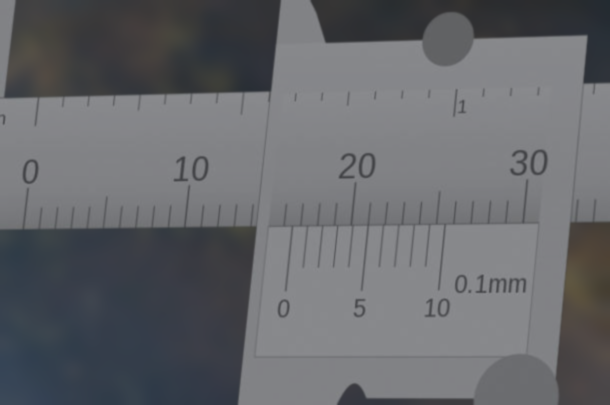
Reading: **16.5** mm
